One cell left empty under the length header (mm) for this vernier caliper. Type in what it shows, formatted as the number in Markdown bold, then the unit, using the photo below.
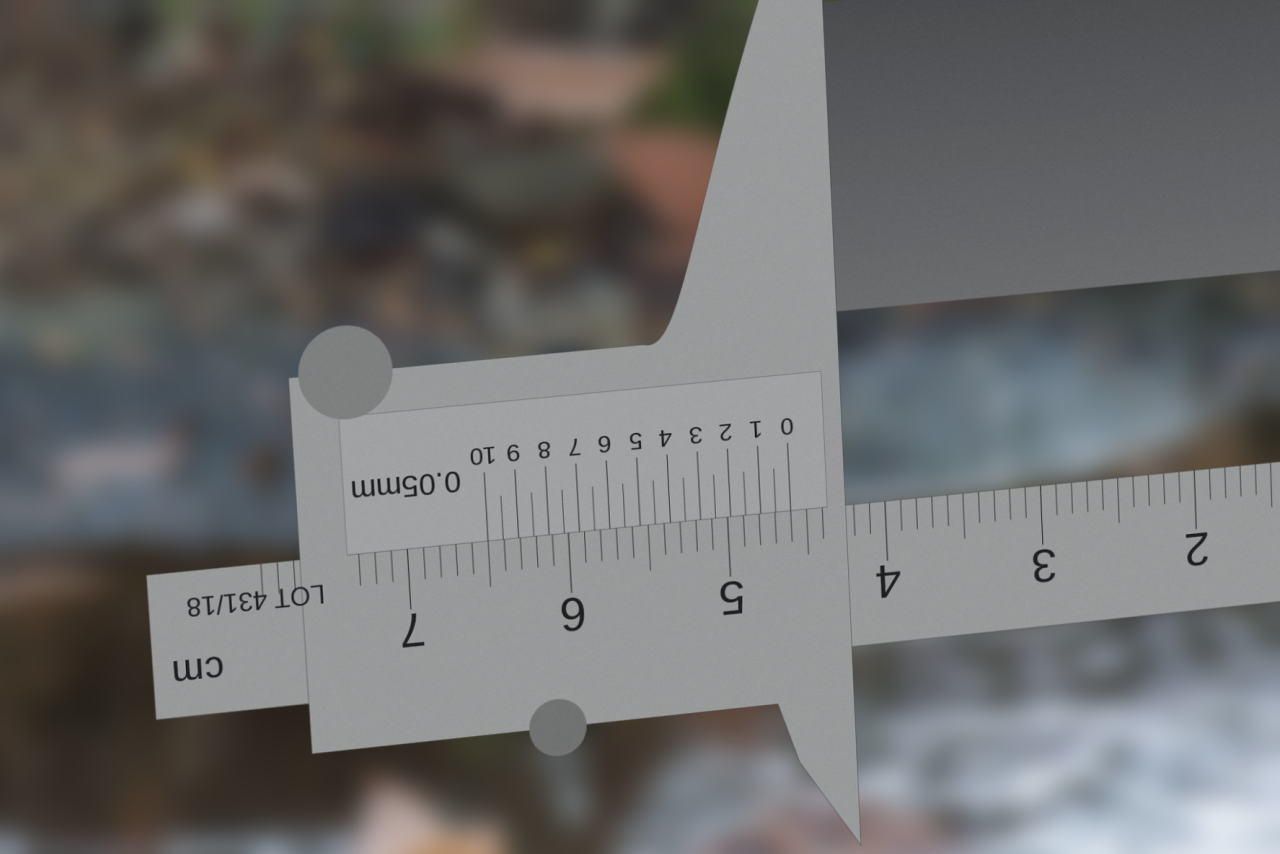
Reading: **46.0** mm
